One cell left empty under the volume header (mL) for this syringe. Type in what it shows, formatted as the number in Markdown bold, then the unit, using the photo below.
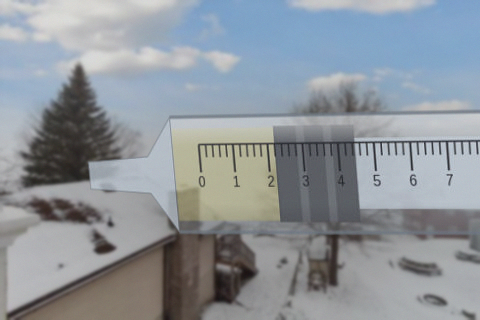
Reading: **2.2** mL
